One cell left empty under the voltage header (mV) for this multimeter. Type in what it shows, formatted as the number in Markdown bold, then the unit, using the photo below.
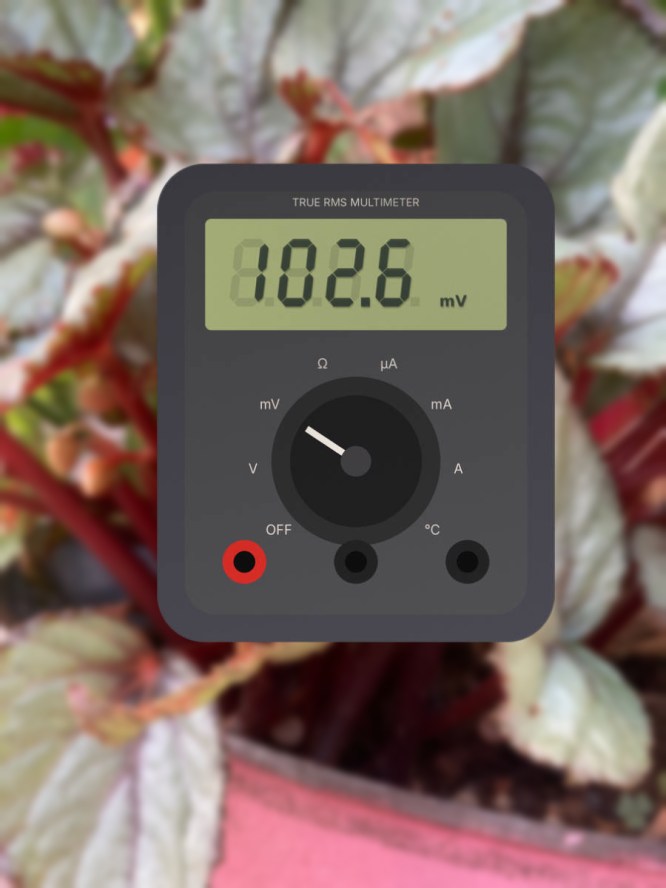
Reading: **102.6** mV
